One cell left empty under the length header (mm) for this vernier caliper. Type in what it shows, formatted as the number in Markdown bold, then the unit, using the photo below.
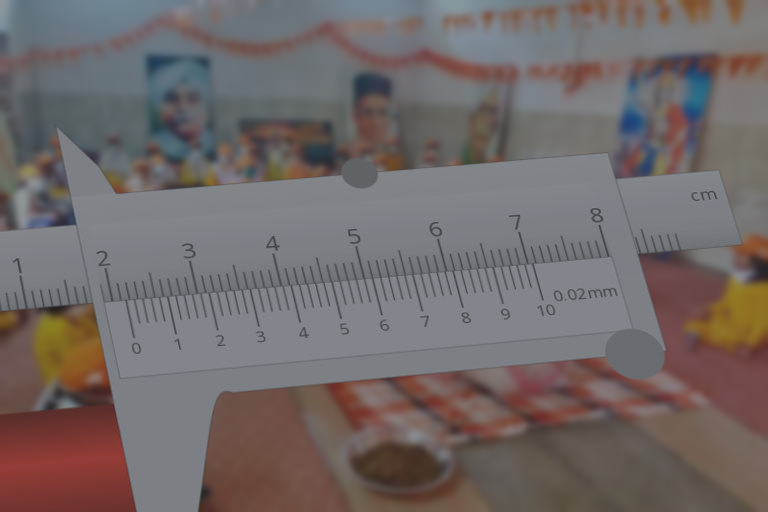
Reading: **21.6** mm
